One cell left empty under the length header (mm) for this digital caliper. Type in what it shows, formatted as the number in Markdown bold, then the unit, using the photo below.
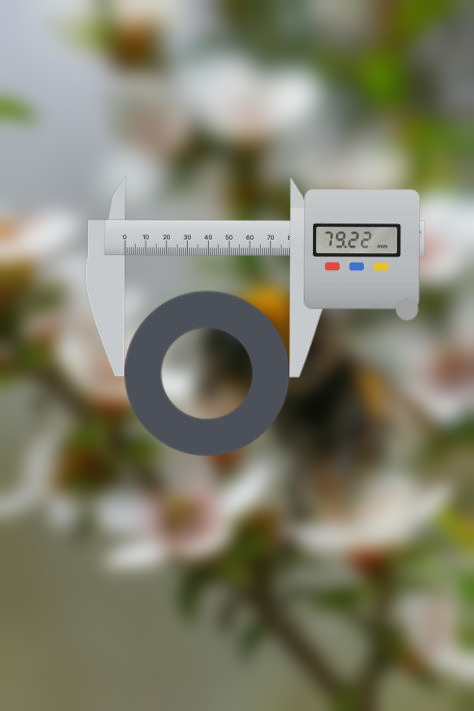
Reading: **79.22** mm
